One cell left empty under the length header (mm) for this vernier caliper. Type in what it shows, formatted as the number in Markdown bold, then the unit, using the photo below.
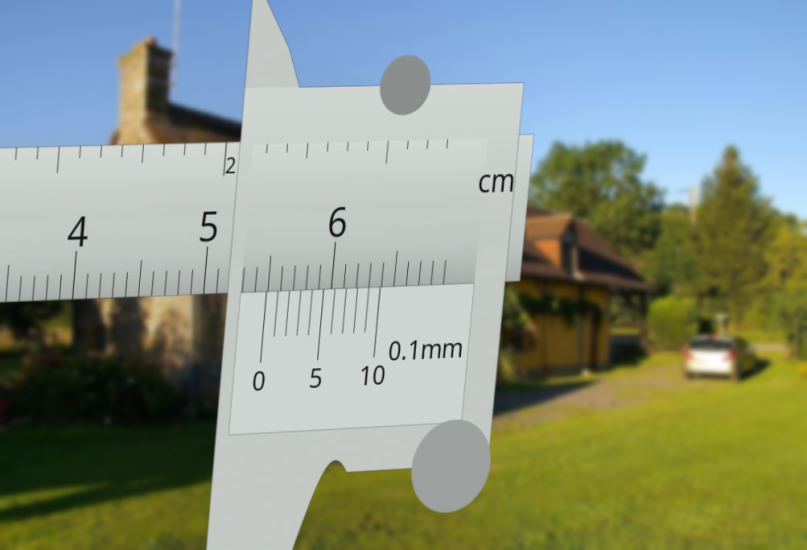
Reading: **54.9** mm
